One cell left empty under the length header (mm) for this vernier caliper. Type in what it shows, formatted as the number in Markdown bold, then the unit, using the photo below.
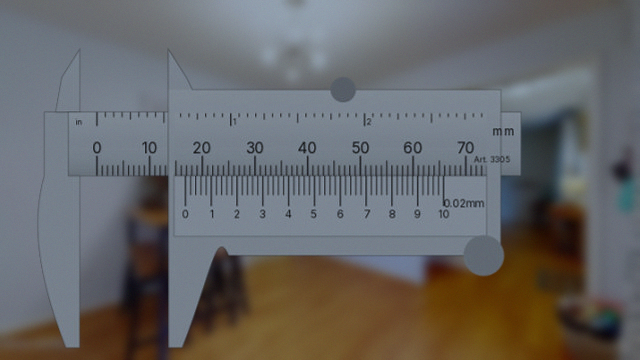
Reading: **16.8** mm
